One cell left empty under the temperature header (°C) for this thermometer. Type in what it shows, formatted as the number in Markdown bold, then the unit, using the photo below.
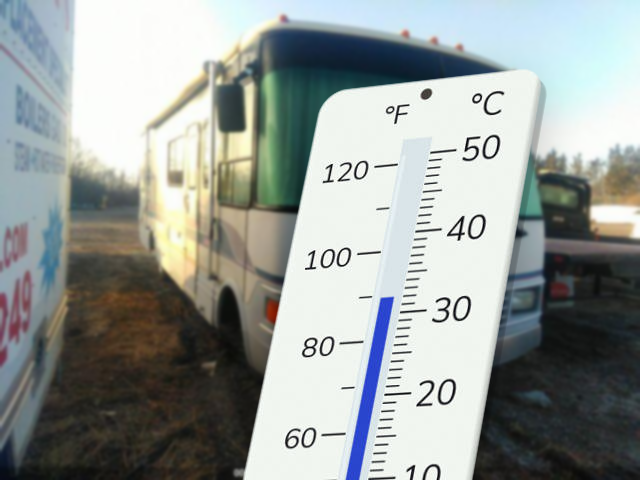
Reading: **32** °C
